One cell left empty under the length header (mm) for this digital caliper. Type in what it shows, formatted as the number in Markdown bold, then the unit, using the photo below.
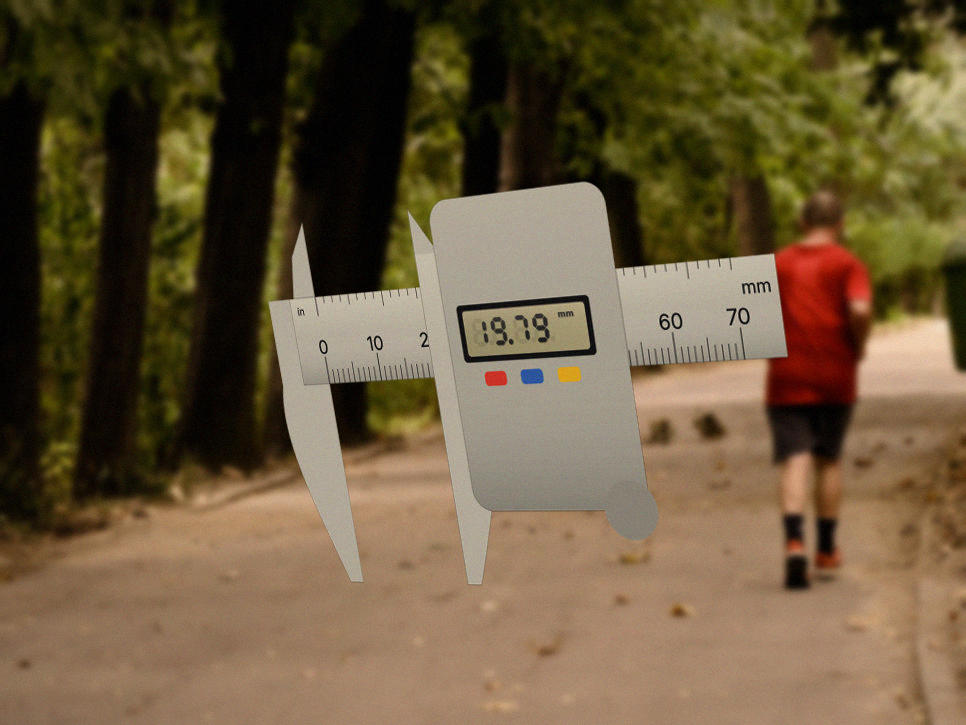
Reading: **19.79** mm
